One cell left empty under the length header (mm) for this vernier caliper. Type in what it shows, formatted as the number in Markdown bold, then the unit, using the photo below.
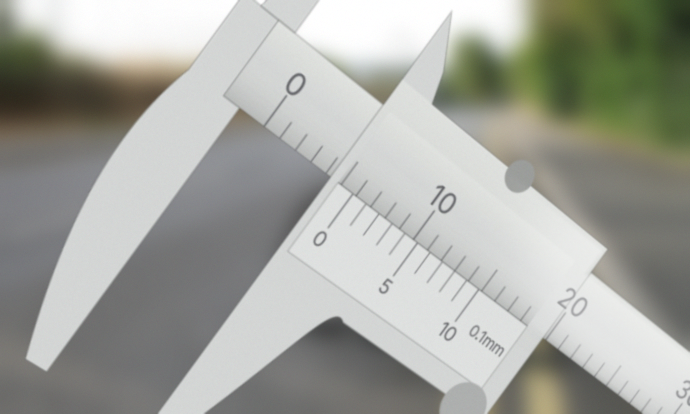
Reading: **5.8** mm
